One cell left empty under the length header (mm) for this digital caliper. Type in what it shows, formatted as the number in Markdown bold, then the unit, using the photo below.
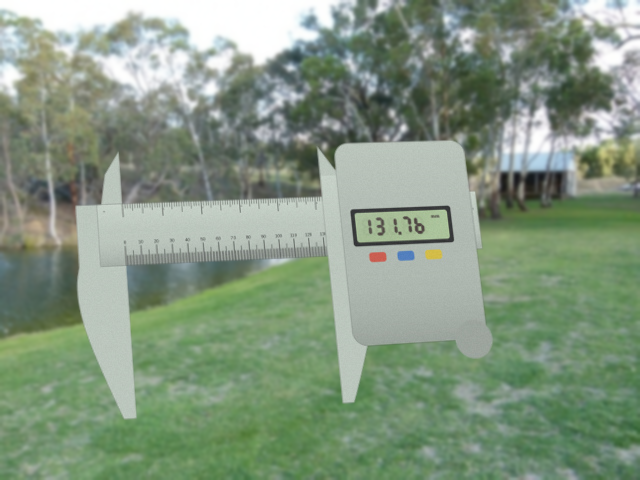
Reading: **131.76** mm
